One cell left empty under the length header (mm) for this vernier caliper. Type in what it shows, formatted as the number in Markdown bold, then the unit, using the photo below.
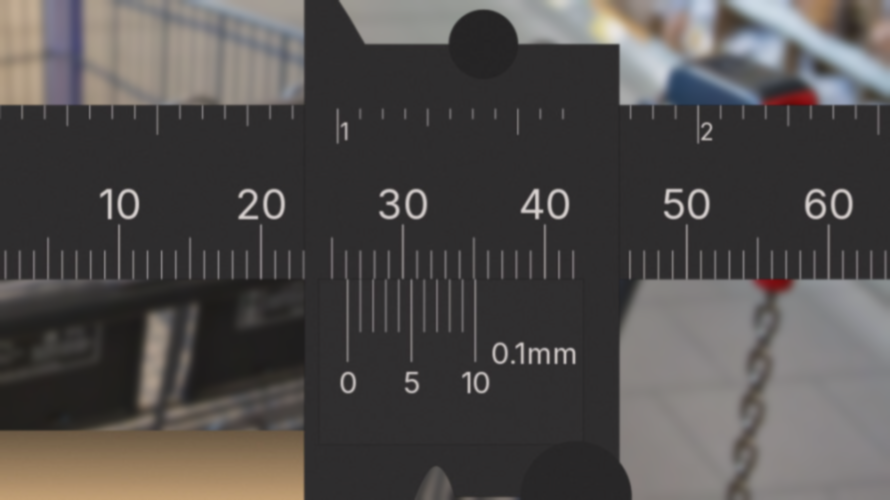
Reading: **26.1** mm
